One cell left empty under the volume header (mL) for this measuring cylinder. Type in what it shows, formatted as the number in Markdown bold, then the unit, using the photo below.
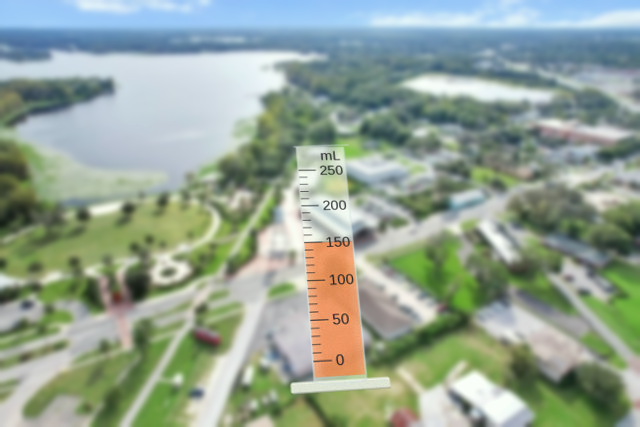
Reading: **150** mL
